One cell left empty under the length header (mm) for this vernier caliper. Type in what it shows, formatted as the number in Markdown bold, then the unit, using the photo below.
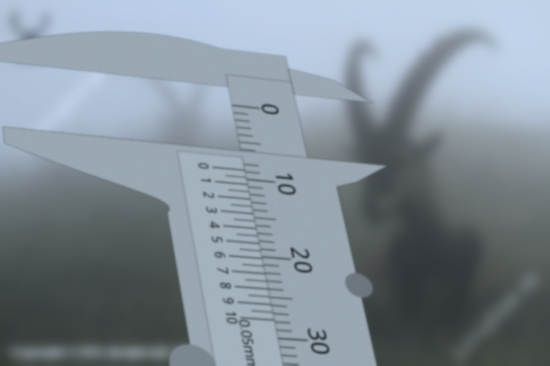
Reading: **8.8** mm
